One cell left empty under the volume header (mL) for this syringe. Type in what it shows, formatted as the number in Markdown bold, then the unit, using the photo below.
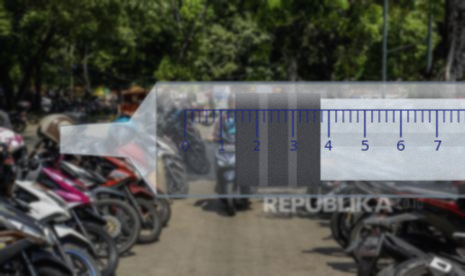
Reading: **1.4** mL
